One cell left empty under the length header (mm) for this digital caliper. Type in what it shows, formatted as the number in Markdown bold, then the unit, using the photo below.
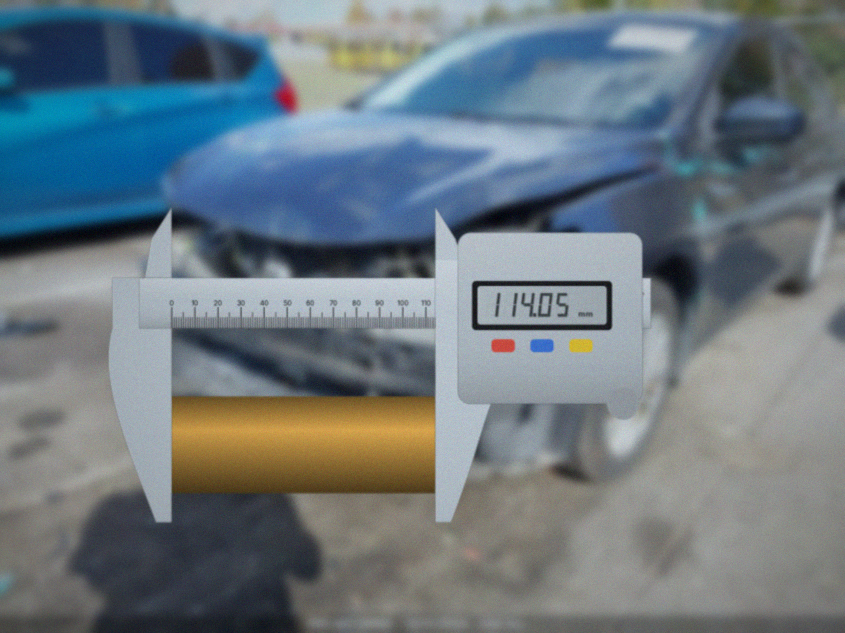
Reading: **114.05** mm
